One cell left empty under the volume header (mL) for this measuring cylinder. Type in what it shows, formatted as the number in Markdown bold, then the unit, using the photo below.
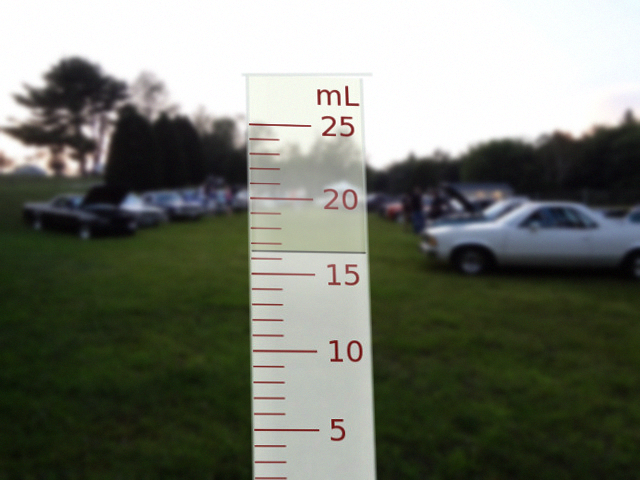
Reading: **16.5** mL
